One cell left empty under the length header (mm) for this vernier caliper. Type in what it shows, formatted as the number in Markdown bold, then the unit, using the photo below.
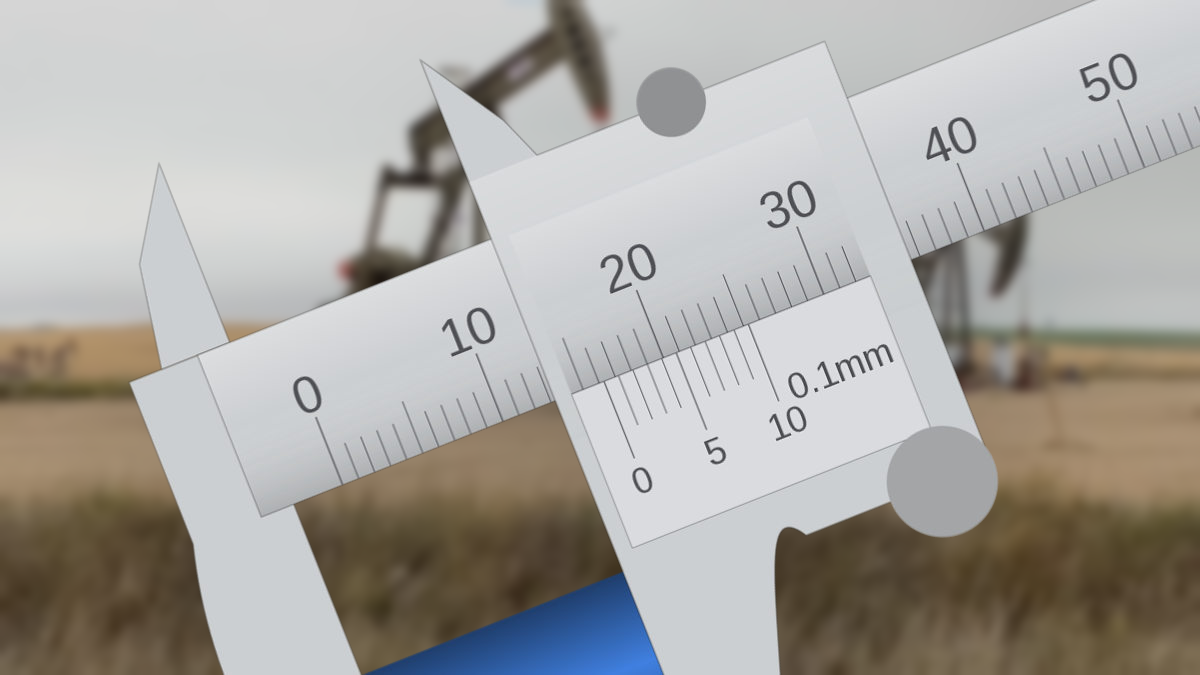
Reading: **16.3** mm
